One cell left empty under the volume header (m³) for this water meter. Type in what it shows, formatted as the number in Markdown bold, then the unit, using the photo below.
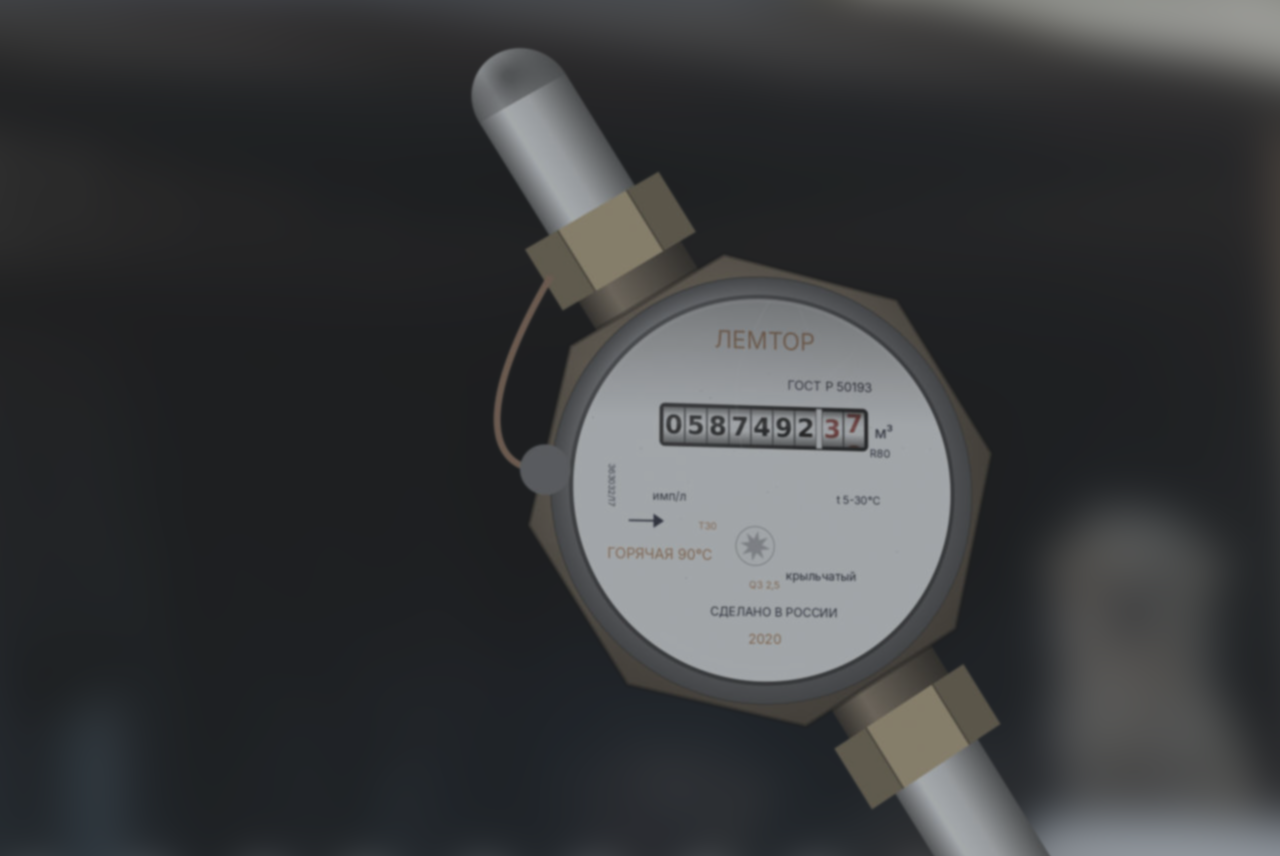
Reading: **587492.37** m³
